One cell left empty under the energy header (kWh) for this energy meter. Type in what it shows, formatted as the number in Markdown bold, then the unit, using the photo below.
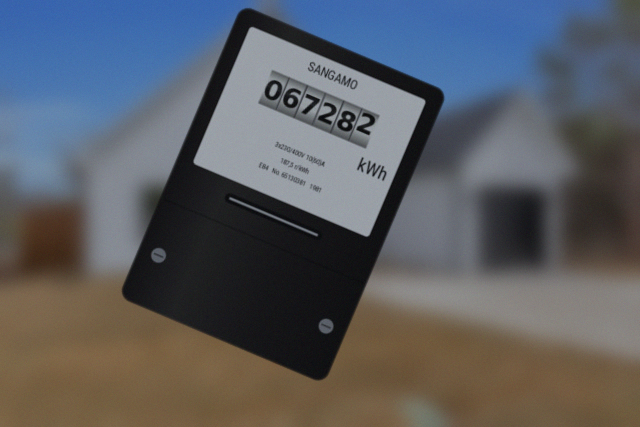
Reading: **67282** kWh
